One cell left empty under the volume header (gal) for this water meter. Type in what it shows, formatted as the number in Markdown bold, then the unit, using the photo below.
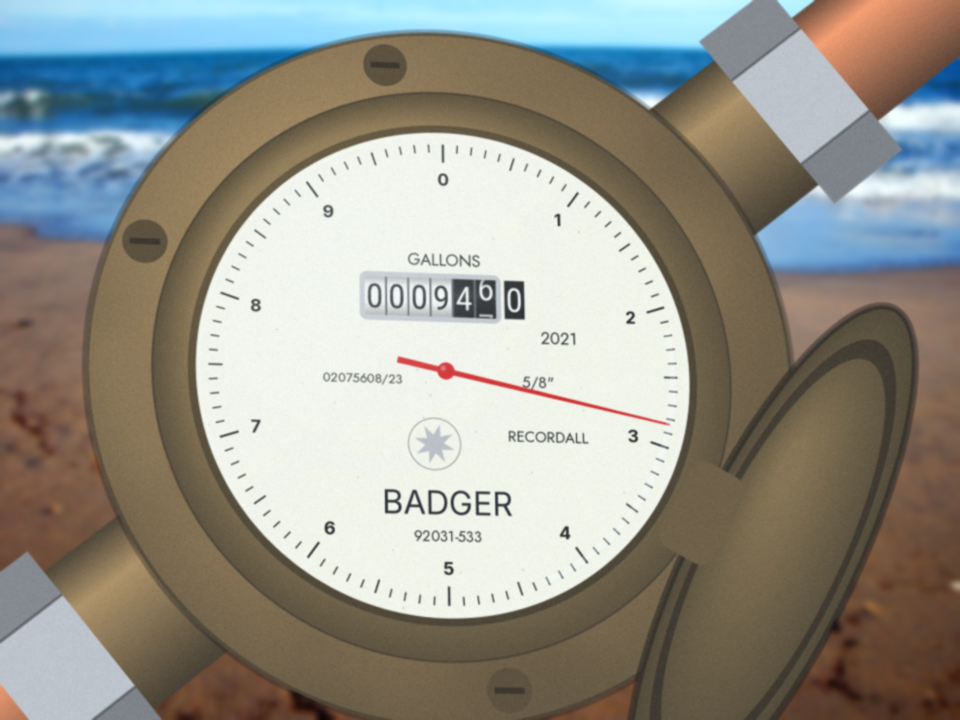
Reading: **9462.8** gal
